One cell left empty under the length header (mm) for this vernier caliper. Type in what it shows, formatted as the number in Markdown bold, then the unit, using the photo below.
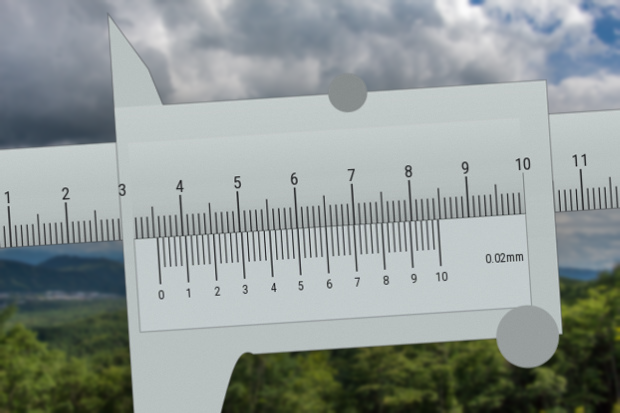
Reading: **35.6** mm
